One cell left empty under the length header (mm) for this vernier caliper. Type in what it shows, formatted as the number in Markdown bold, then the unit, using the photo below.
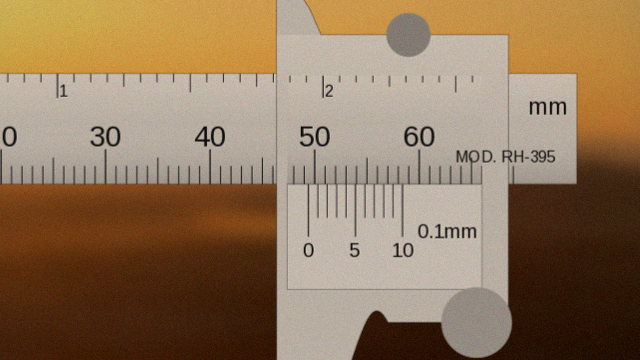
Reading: **49.4** mm
